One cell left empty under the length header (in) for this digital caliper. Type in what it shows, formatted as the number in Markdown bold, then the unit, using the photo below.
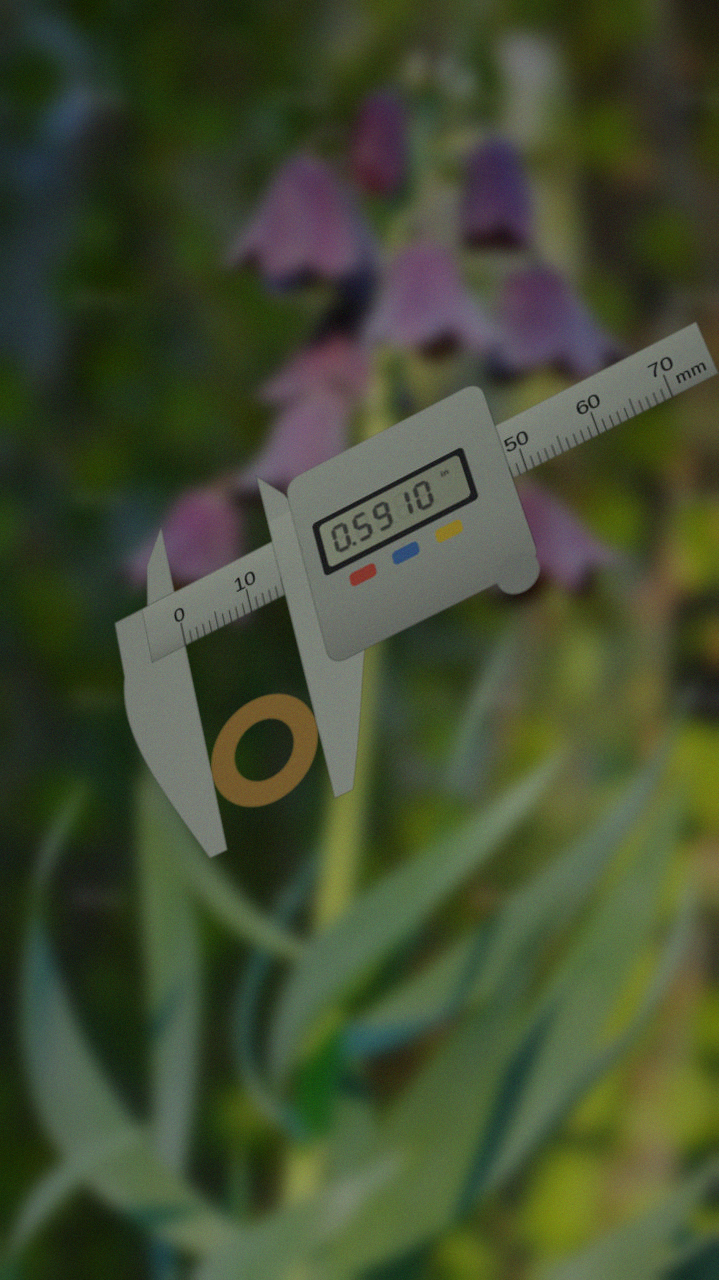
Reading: **0.5910** in
